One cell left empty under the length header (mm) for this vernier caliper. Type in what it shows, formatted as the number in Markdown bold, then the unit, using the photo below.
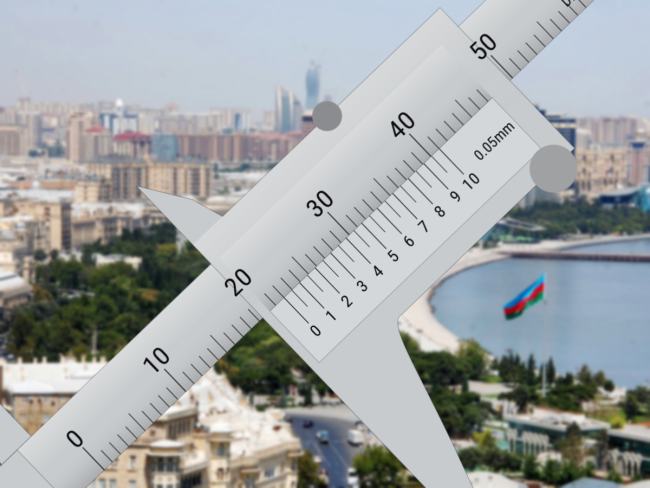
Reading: **22.0** mm
